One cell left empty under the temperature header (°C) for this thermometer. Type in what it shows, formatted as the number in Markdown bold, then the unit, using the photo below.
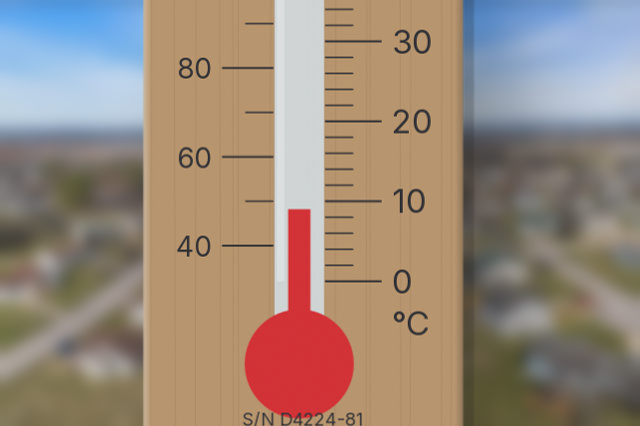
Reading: **9** °C
